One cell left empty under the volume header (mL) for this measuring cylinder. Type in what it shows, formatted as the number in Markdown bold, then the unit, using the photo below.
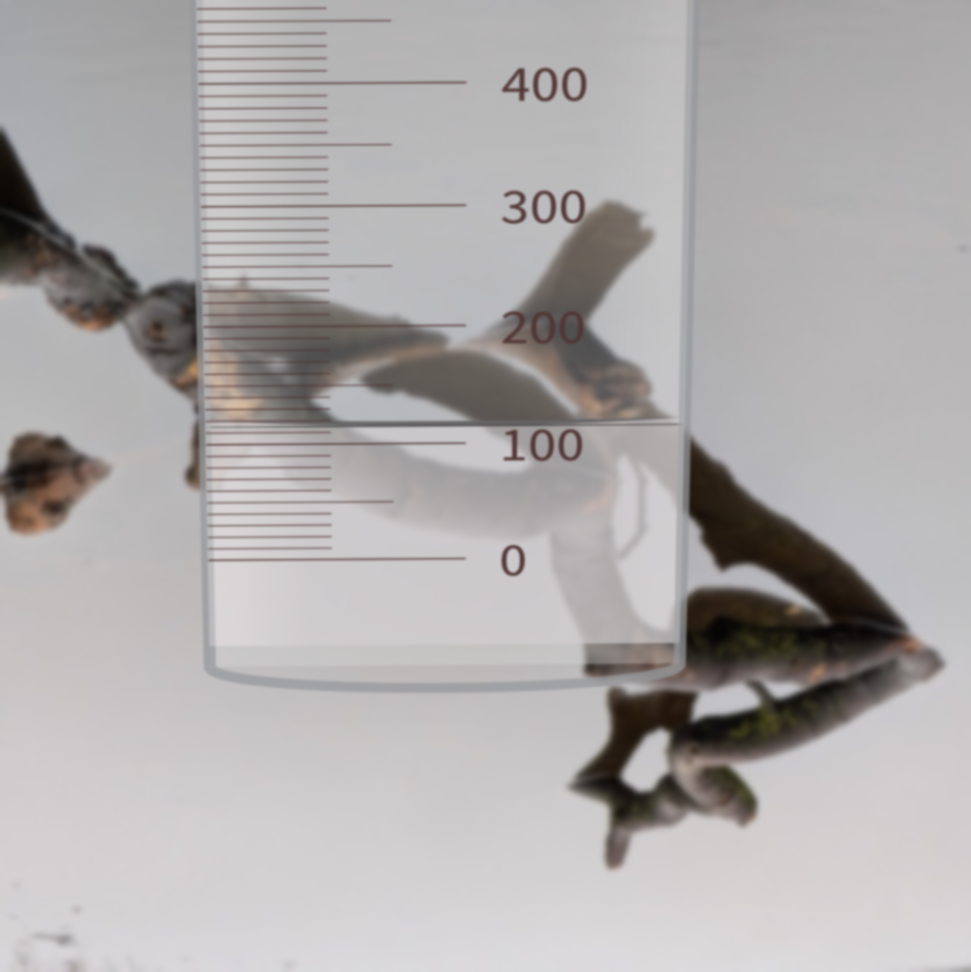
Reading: **115** mL
